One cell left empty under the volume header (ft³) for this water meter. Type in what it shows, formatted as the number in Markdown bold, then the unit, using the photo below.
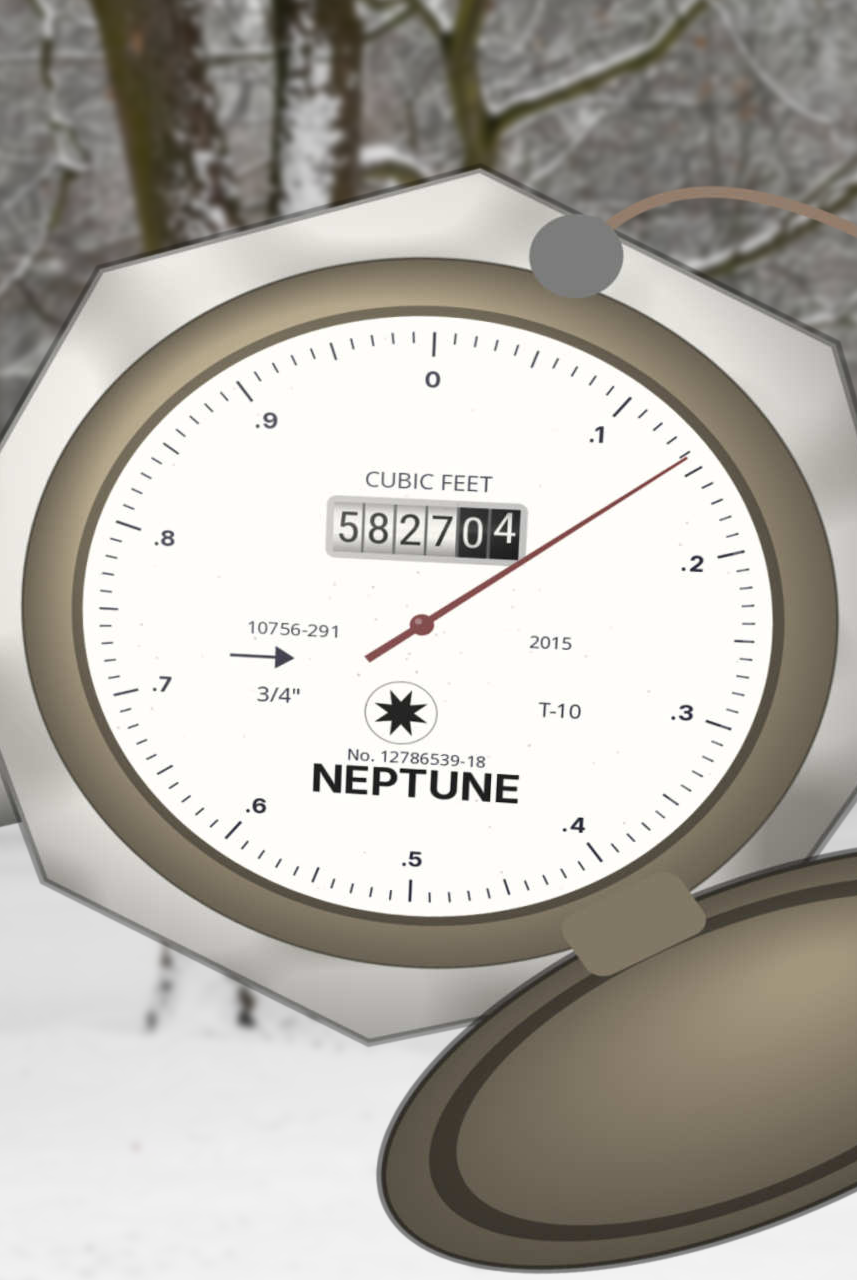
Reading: **582704.14** ft³
